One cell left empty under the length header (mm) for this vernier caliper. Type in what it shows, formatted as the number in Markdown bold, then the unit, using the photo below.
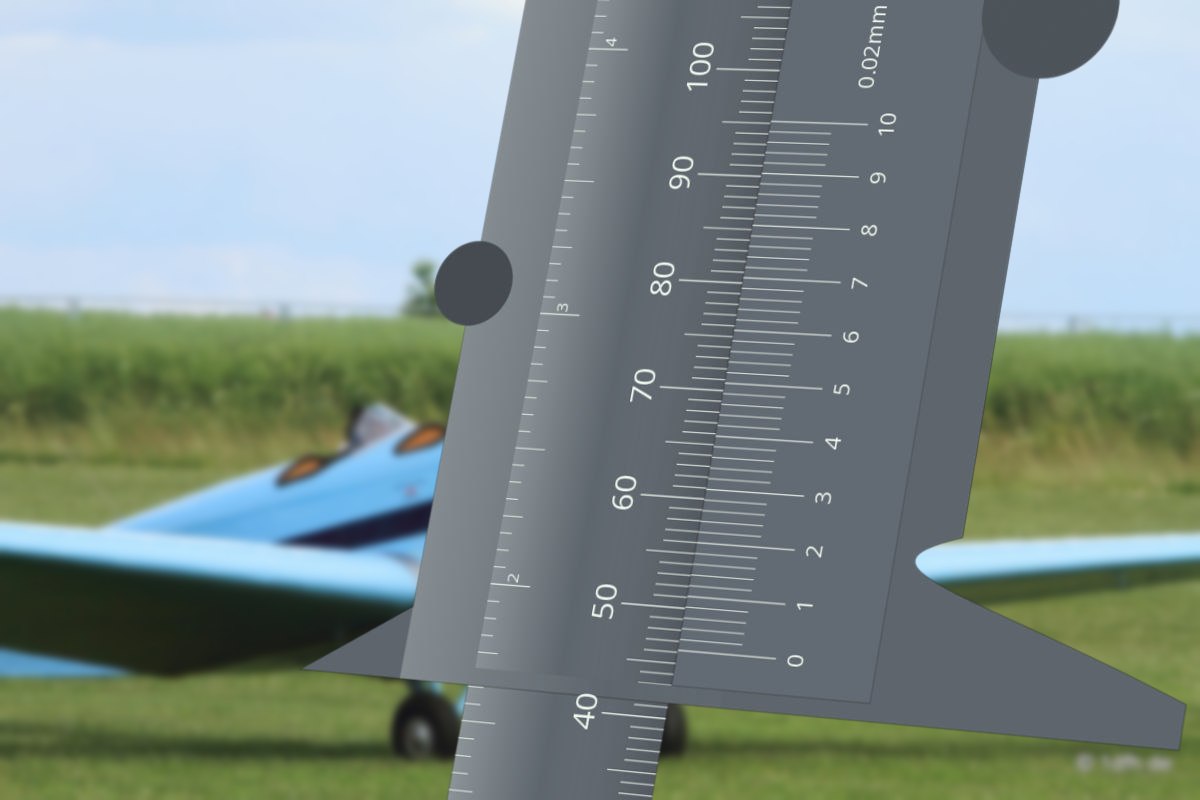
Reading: **46.2** mm
